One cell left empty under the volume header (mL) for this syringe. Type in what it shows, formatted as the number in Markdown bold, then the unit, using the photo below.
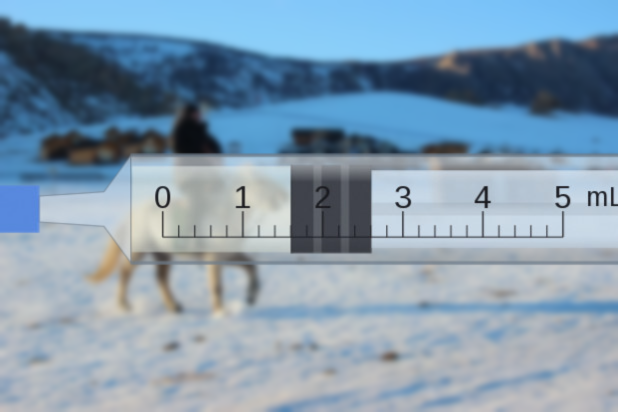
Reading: **1.6** mL
